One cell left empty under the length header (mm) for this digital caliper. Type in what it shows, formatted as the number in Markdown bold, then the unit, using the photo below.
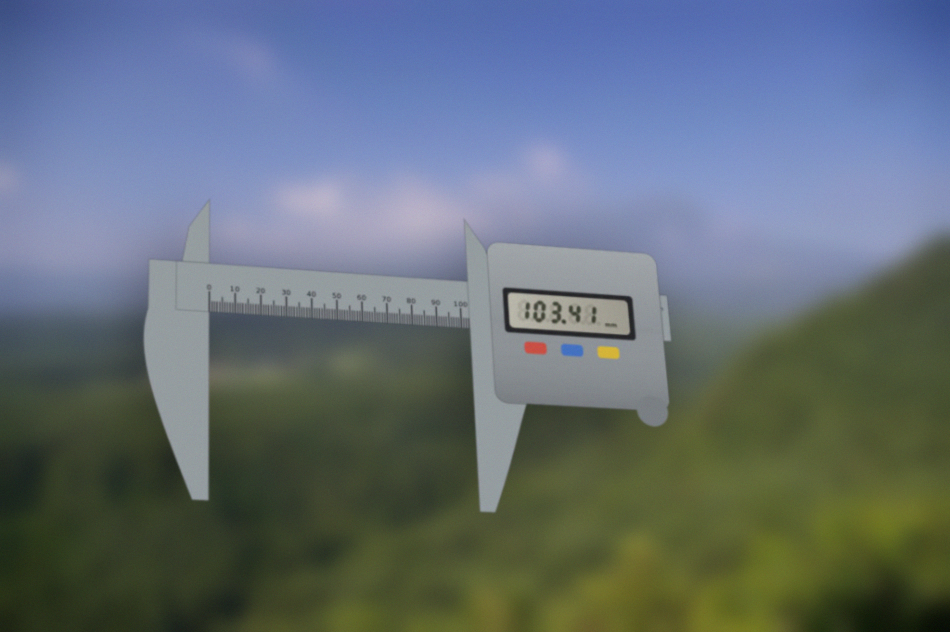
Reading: **103.41** mm
